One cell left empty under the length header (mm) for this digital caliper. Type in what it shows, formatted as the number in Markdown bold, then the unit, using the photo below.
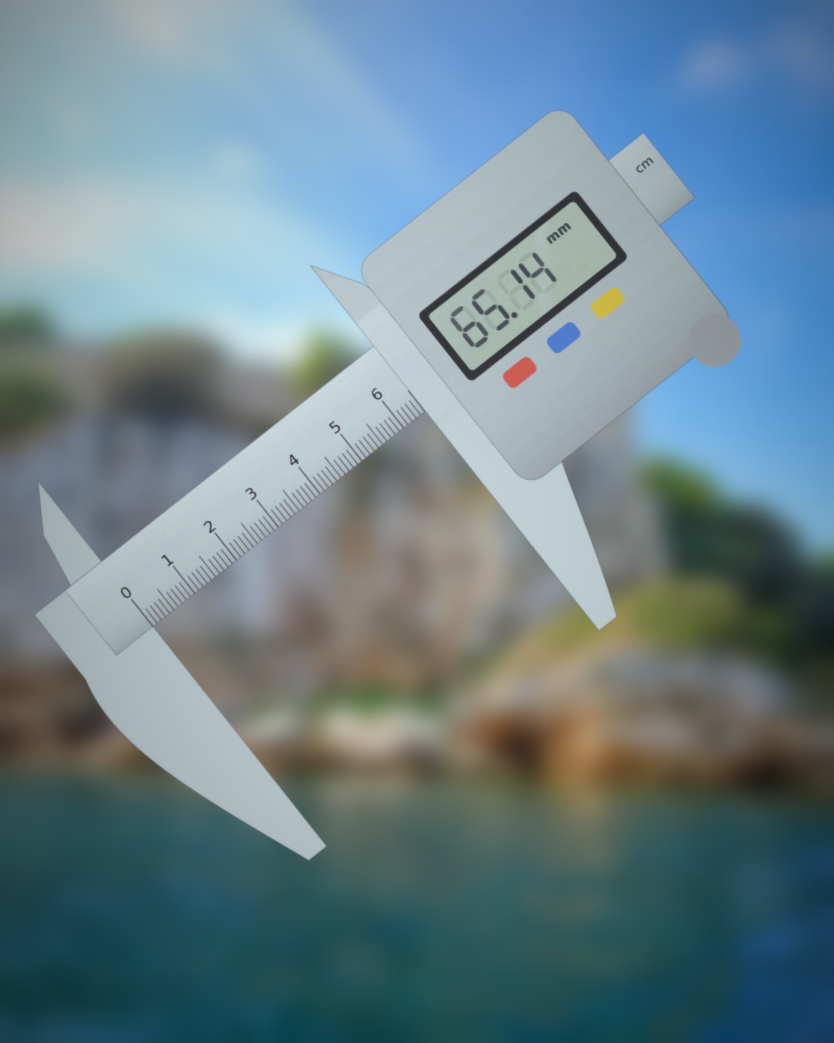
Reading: **65.14** mm
